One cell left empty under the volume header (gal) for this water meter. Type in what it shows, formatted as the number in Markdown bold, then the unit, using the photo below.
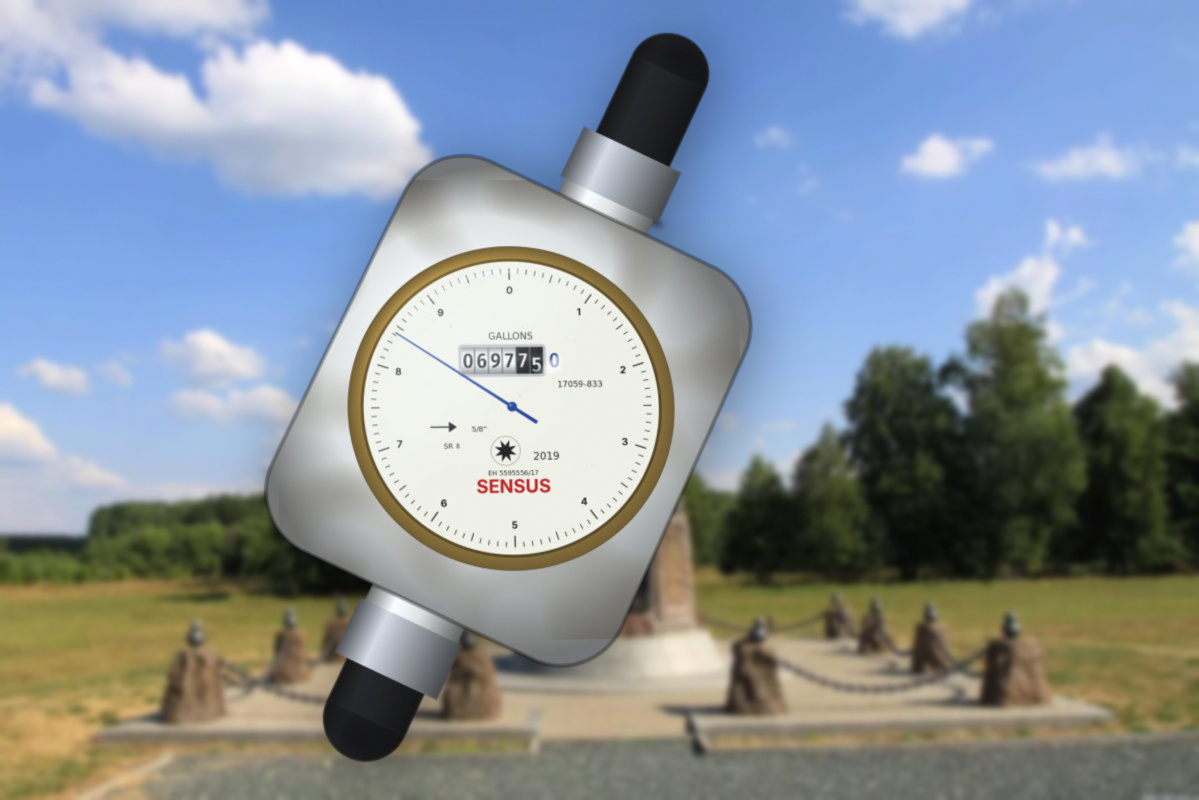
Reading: **697748.4** gal
